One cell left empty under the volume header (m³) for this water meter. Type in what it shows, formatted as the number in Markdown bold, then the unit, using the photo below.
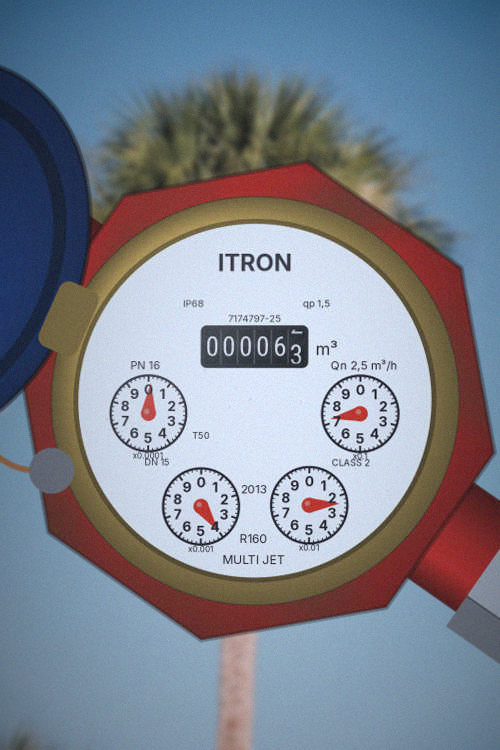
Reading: **62.7240** m³
